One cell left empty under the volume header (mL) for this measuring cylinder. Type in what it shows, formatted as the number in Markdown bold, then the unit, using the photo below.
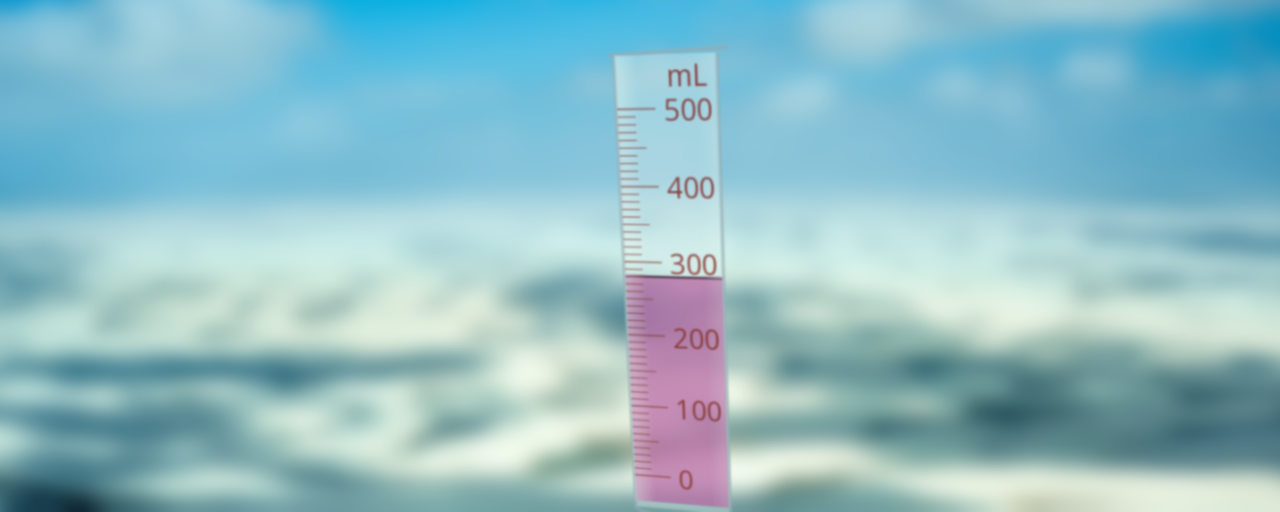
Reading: **280** mL
